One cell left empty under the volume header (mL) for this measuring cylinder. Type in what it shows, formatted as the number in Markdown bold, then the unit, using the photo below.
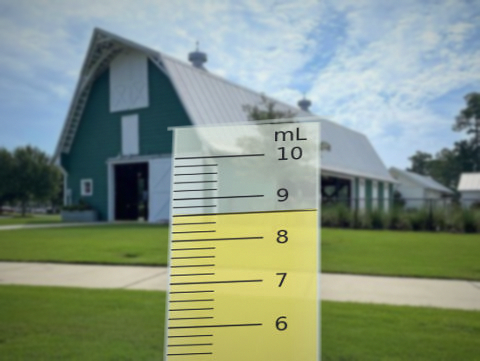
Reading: **8.6** mL
